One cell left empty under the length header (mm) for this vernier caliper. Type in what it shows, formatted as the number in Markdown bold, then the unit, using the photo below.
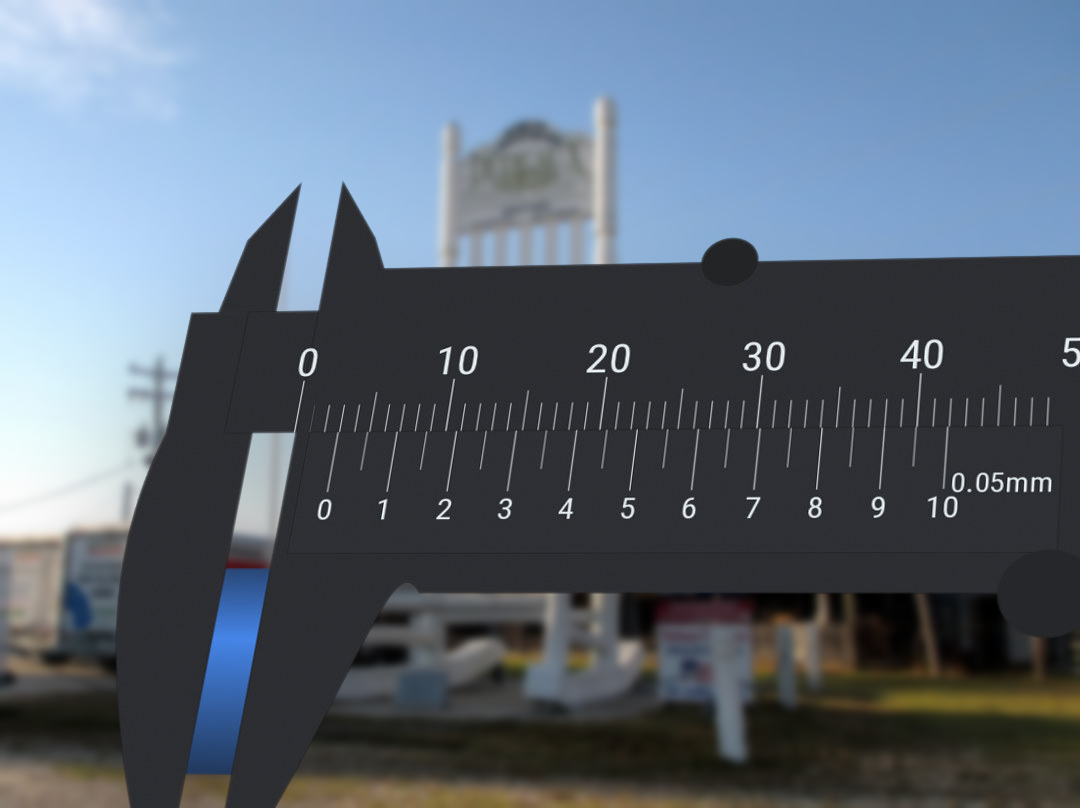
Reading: **2.9** mm
